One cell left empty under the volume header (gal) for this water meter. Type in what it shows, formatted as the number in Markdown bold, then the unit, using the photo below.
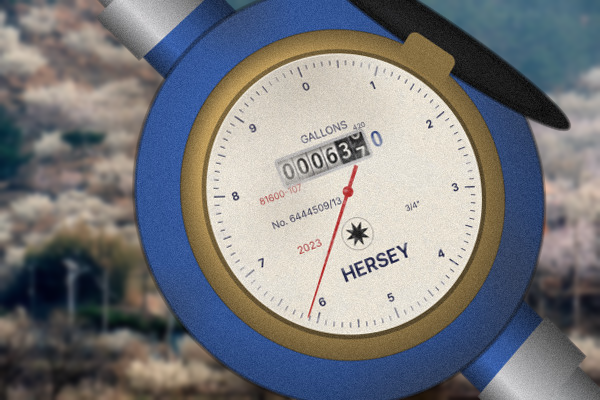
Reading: **6366.1** gal
